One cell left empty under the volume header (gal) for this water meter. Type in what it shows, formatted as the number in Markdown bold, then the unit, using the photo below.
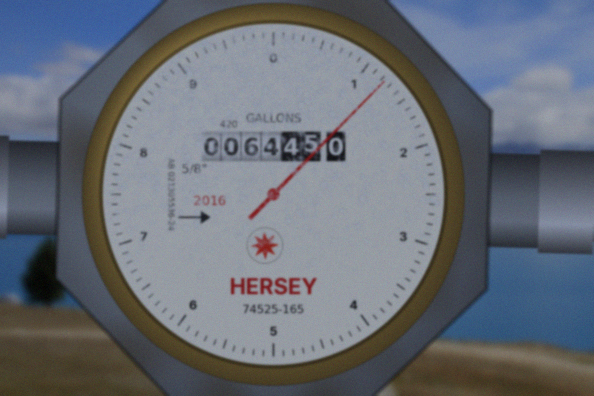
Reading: **64451.2** gal
